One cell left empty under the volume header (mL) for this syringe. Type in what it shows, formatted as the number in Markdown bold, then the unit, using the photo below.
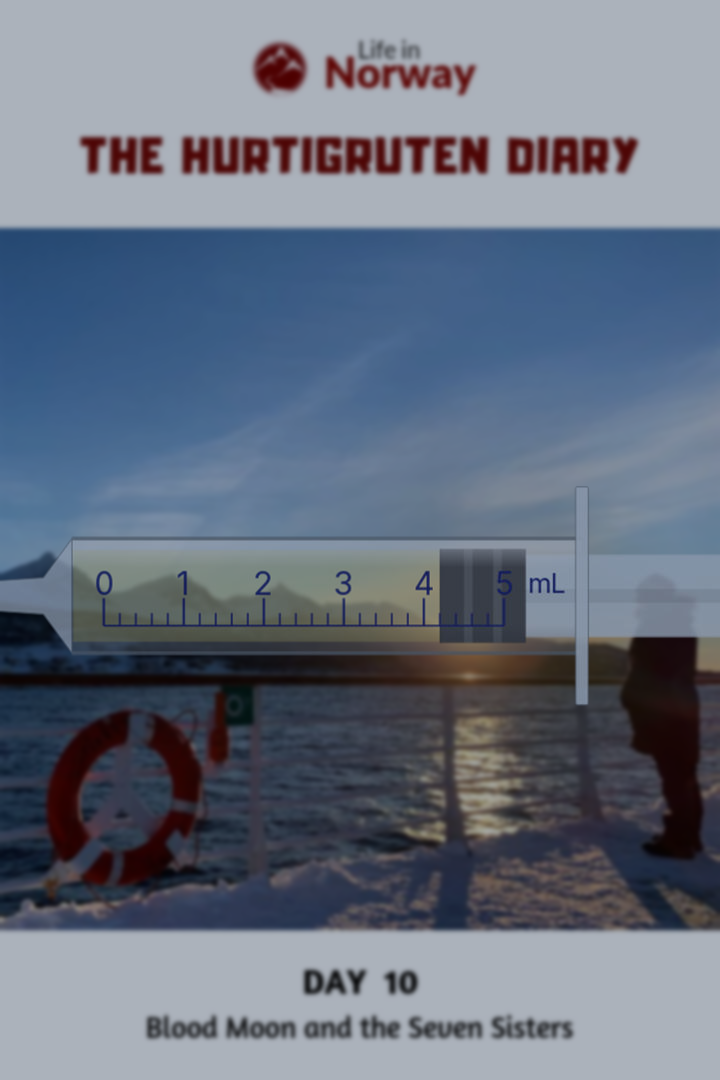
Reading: **4.2** mL
